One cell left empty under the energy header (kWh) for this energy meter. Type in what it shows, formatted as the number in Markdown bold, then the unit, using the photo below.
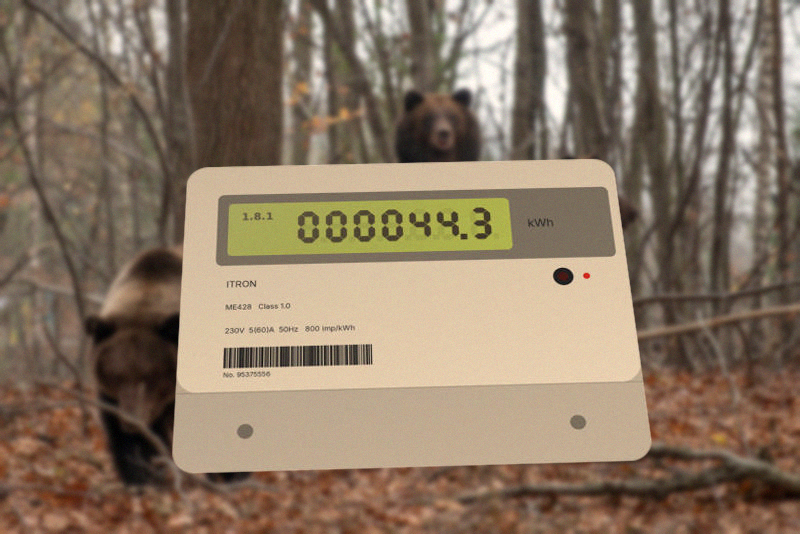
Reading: **44.3** kWh
